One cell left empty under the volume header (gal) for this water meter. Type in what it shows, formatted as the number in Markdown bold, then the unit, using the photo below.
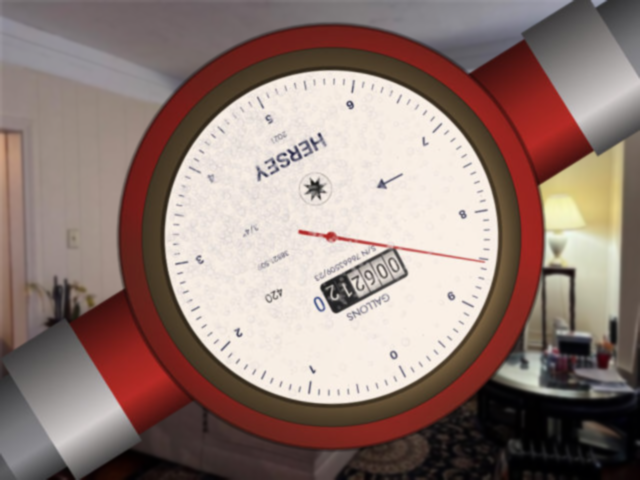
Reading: **62118.5** gal
